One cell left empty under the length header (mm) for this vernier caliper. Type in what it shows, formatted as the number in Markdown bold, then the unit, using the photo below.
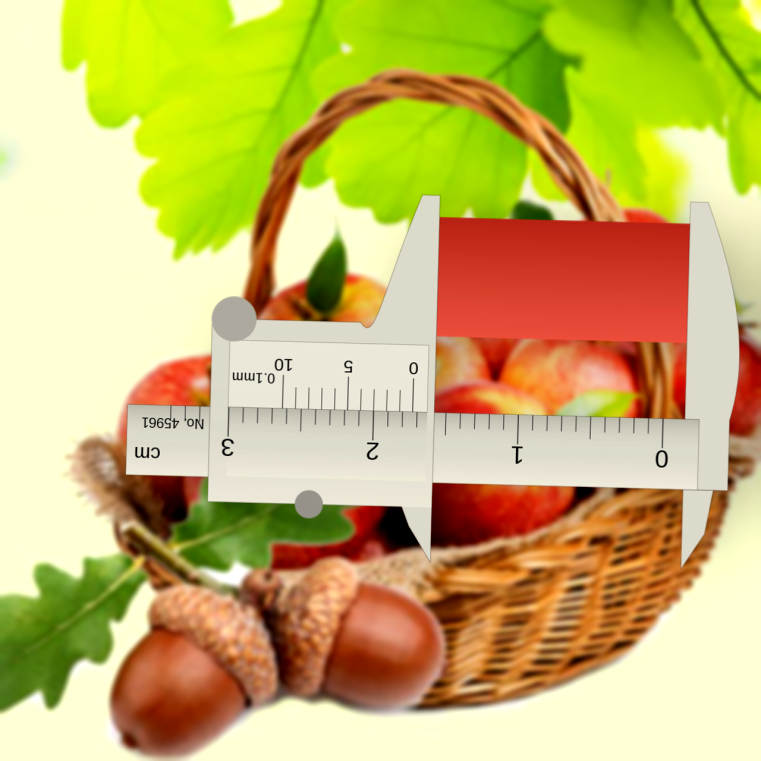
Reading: **17.3** mm
